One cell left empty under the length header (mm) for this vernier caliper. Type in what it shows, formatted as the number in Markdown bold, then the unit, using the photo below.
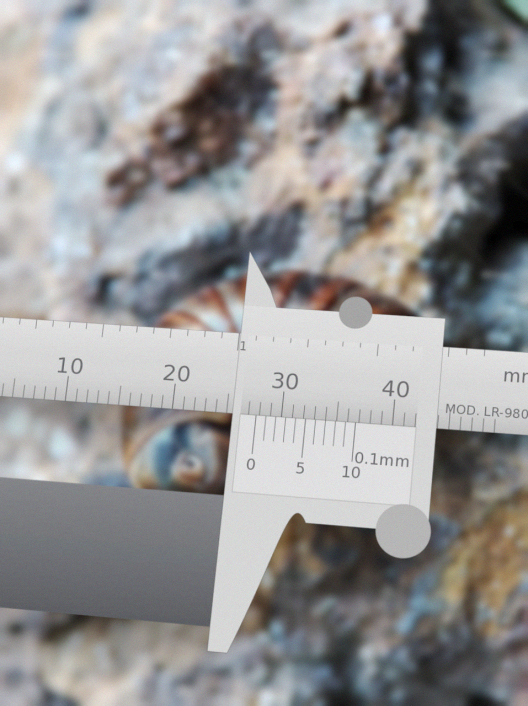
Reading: **27.7** mm
